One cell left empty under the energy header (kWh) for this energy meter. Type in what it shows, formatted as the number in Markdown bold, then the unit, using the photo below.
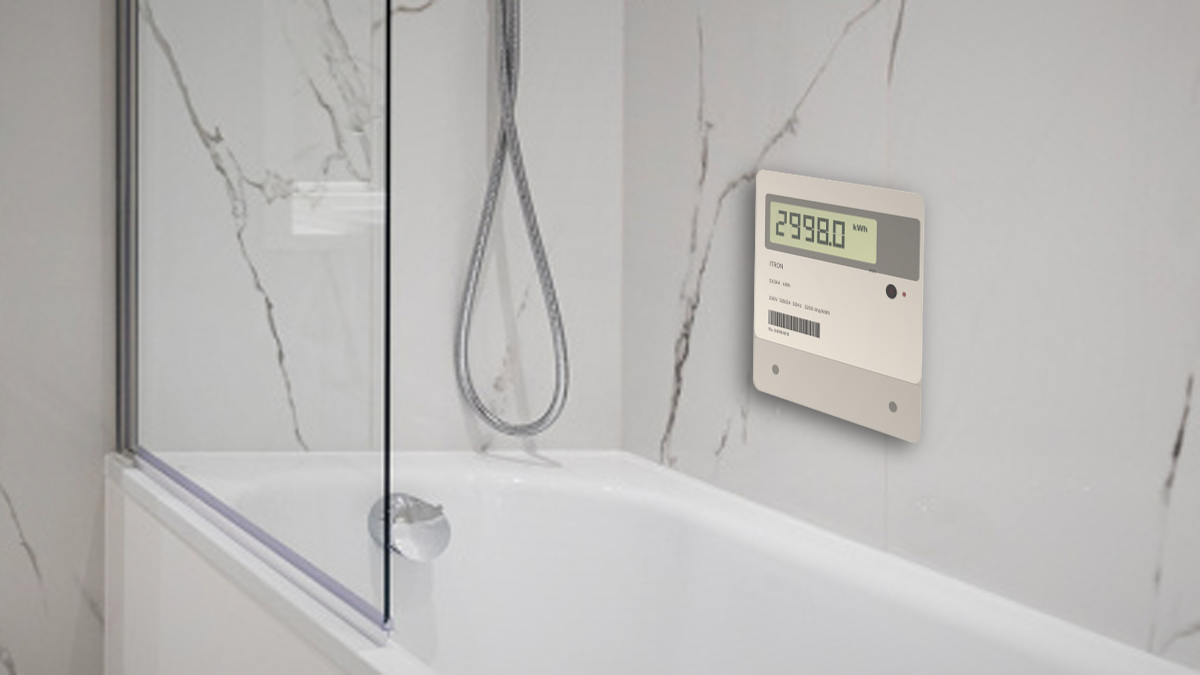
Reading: **2998.0** kWh
